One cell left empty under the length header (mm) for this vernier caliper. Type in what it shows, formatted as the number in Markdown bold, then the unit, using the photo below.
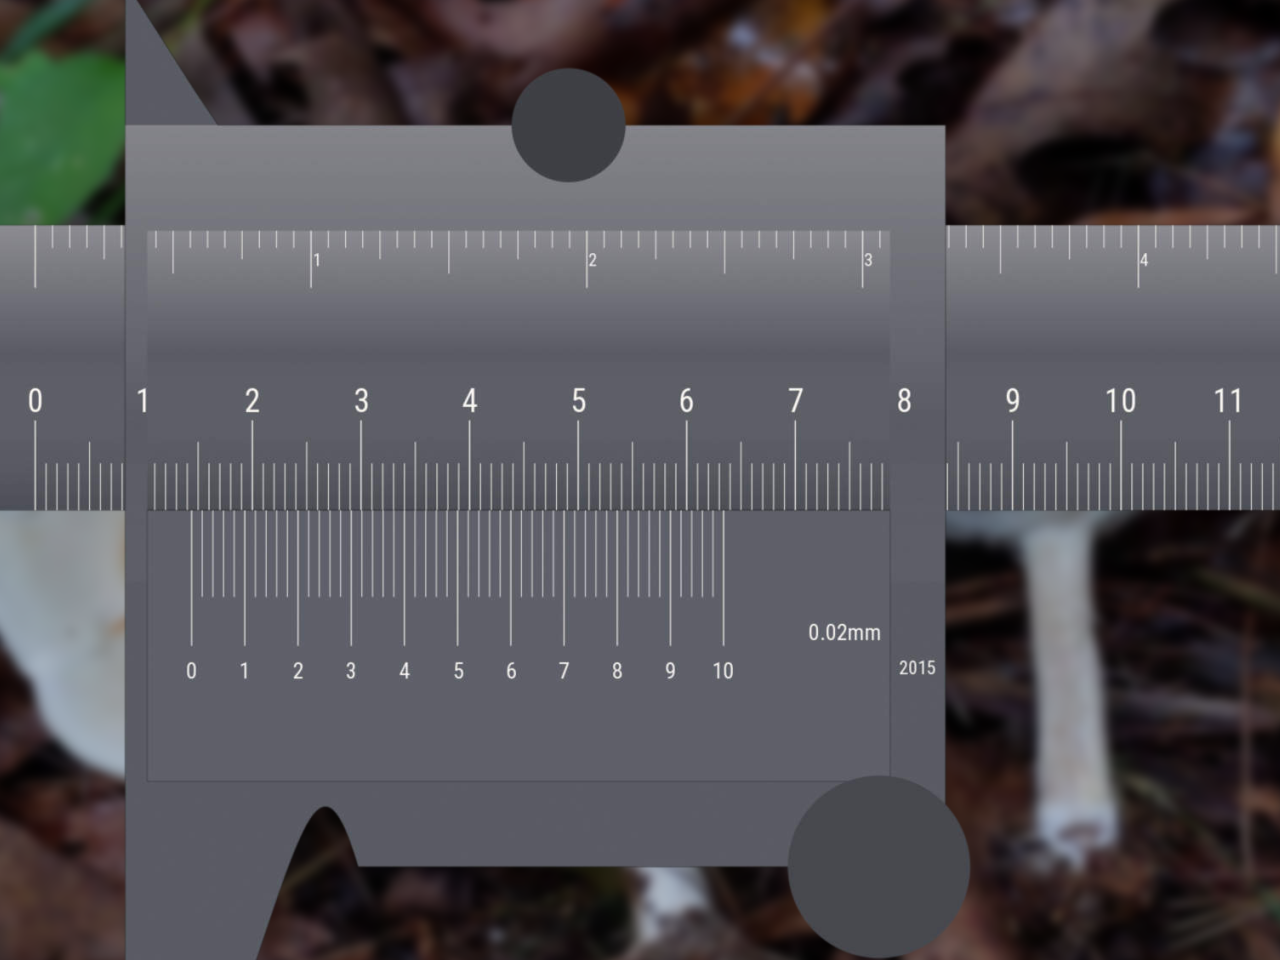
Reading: **14.4** mm
